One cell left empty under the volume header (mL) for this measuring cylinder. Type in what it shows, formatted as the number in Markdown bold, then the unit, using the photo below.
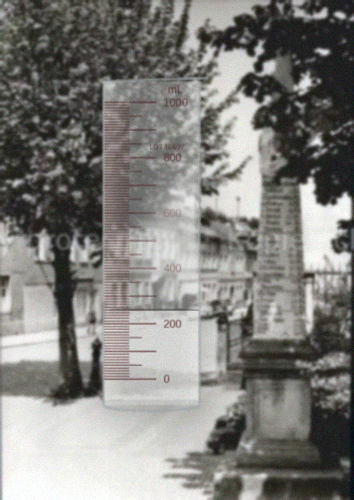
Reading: **250** mL
